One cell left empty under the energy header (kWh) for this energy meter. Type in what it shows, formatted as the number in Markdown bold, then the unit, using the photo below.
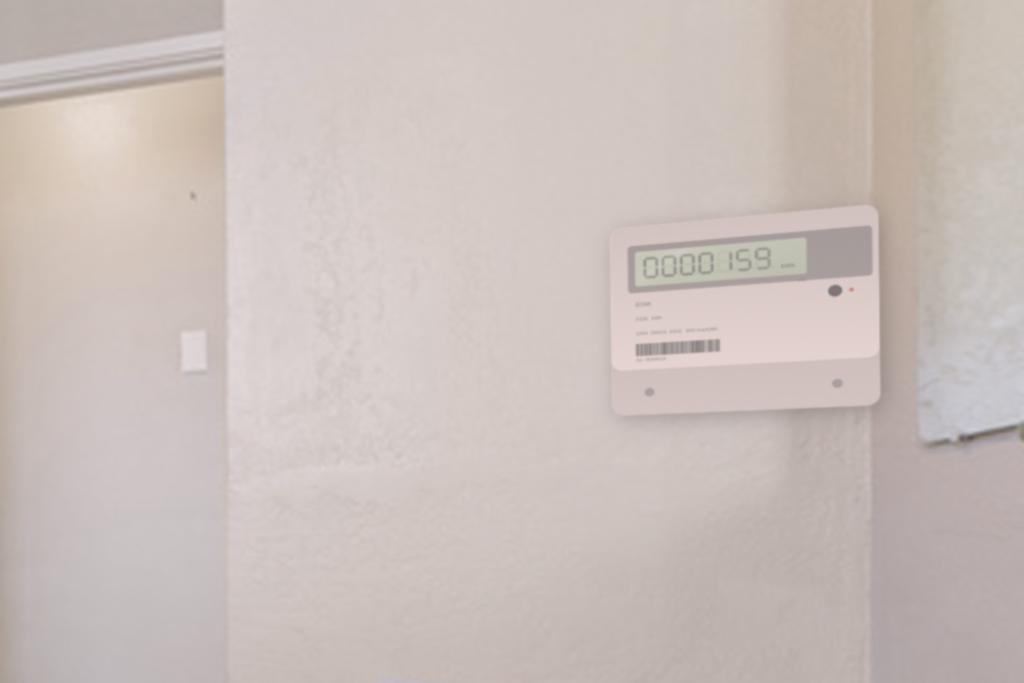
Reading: **159** kWh
